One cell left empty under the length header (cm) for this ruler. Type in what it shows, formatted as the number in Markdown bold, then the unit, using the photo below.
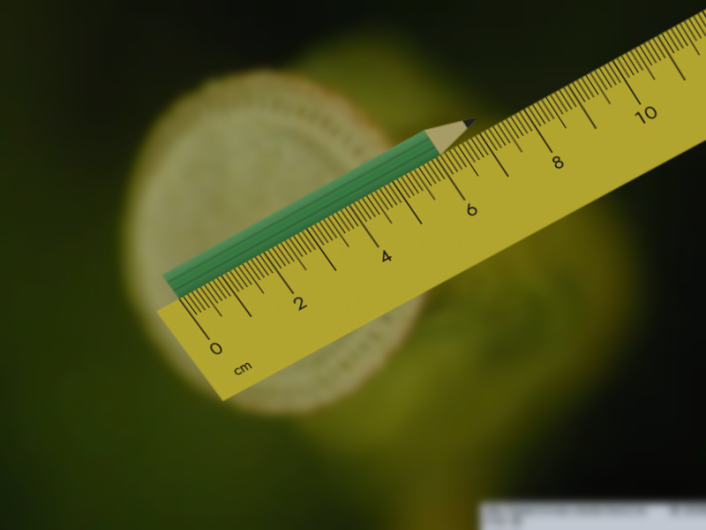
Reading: **7.1** cm
